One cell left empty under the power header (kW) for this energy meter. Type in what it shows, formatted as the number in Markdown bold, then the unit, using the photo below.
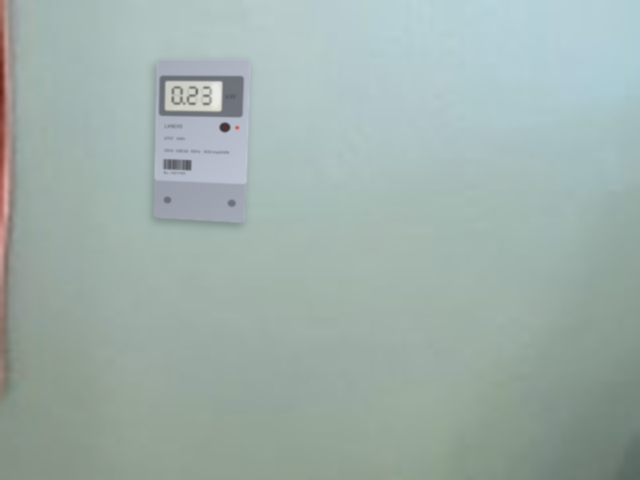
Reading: **0.23** kW
